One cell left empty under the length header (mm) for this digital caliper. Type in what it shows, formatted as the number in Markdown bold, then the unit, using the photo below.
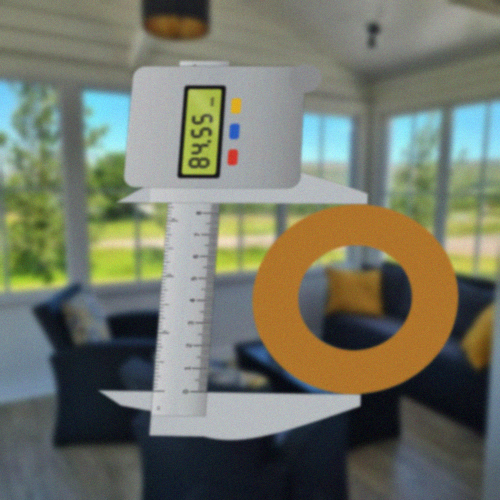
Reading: **84.55** mm
